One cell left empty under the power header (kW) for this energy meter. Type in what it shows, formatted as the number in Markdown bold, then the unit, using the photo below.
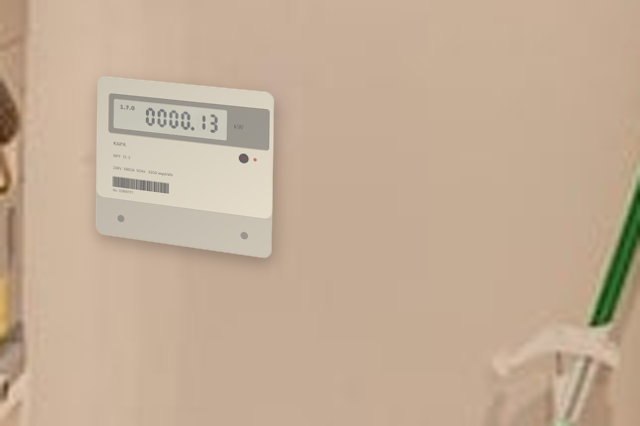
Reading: **0.13** kW
